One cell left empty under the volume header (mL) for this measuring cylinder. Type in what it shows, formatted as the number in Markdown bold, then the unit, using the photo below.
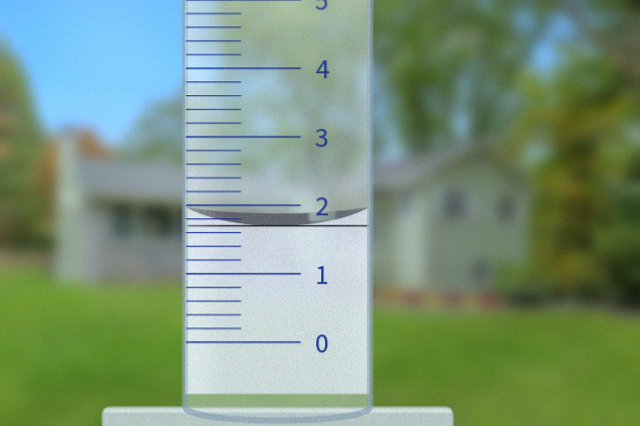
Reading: **1.7** mL
